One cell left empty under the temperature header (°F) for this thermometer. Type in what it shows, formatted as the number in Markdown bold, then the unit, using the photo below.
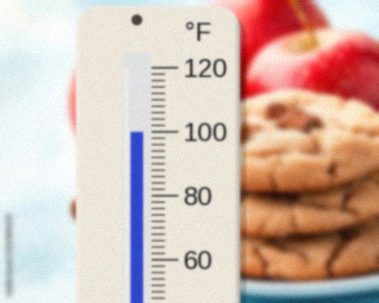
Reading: **100** °F
